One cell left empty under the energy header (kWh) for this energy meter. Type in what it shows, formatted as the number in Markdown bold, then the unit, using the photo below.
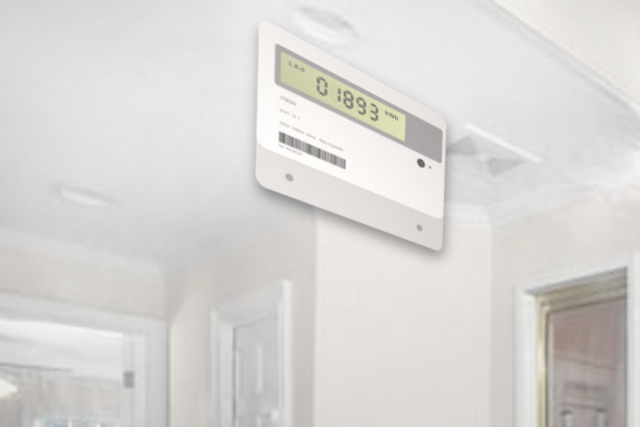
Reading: **1893** kWh
